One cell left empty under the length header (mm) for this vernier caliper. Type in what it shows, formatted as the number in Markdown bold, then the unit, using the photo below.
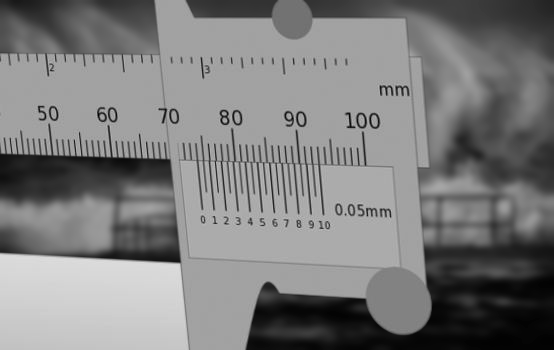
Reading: **74.0** mm
